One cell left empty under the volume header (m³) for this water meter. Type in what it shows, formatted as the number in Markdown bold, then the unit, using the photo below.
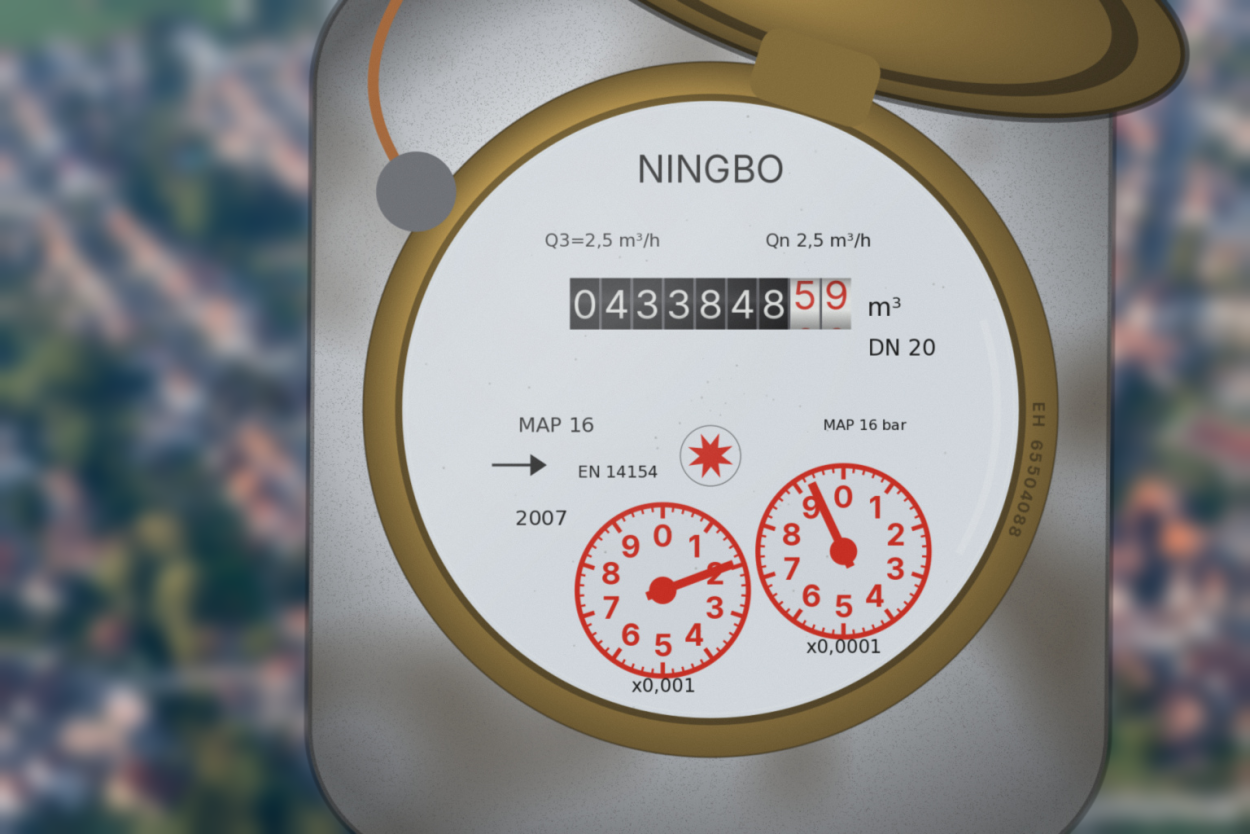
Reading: **433848.5919** m³
